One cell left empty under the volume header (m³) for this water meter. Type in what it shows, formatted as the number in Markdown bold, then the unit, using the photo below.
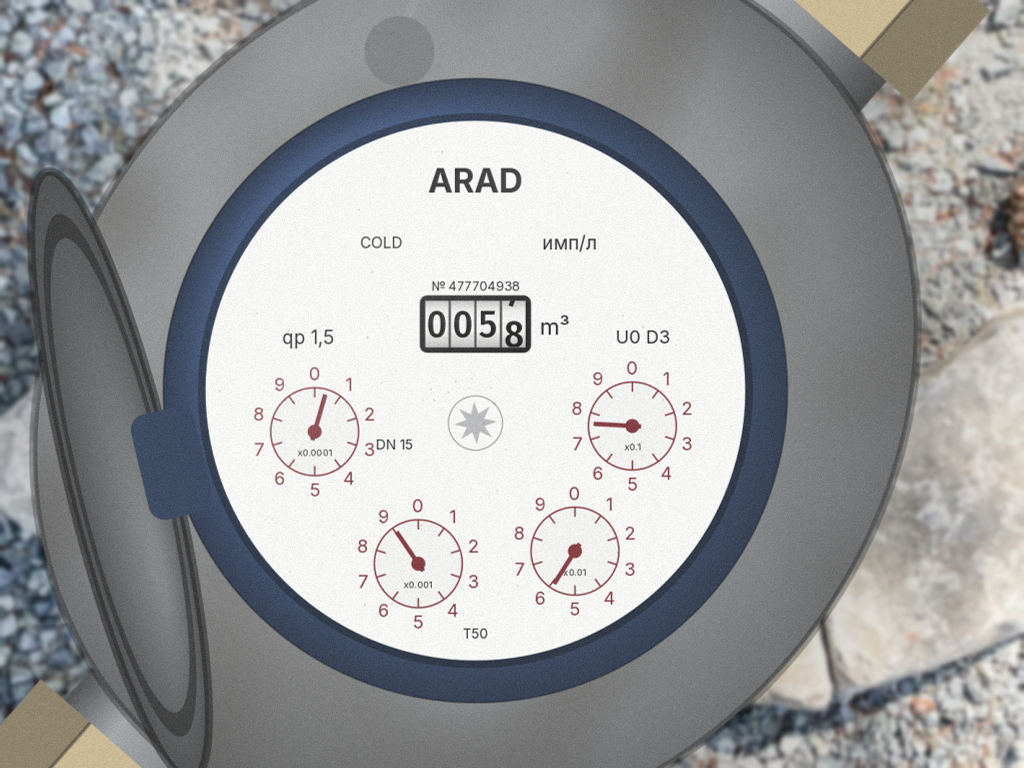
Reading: **57.7590** m³
